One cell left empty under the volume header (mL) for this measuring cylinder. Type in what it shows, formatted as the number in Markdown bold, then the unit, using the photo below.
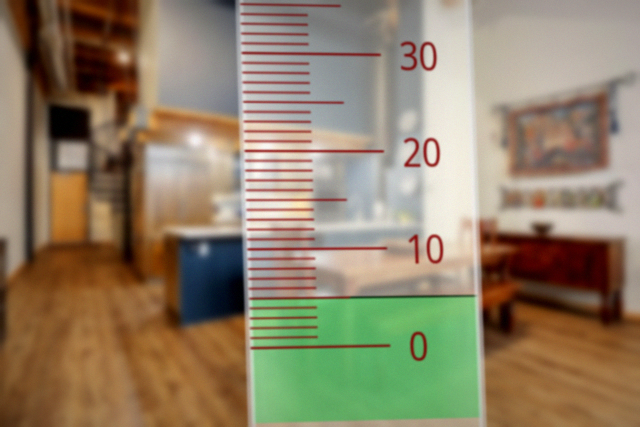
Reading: **5** mL
